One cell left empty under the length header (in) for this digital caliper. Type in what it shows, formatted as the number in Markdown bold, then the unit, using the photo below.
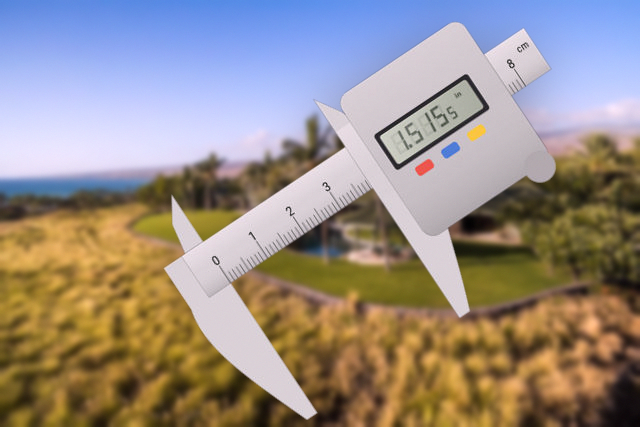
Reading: **1.5155** in
